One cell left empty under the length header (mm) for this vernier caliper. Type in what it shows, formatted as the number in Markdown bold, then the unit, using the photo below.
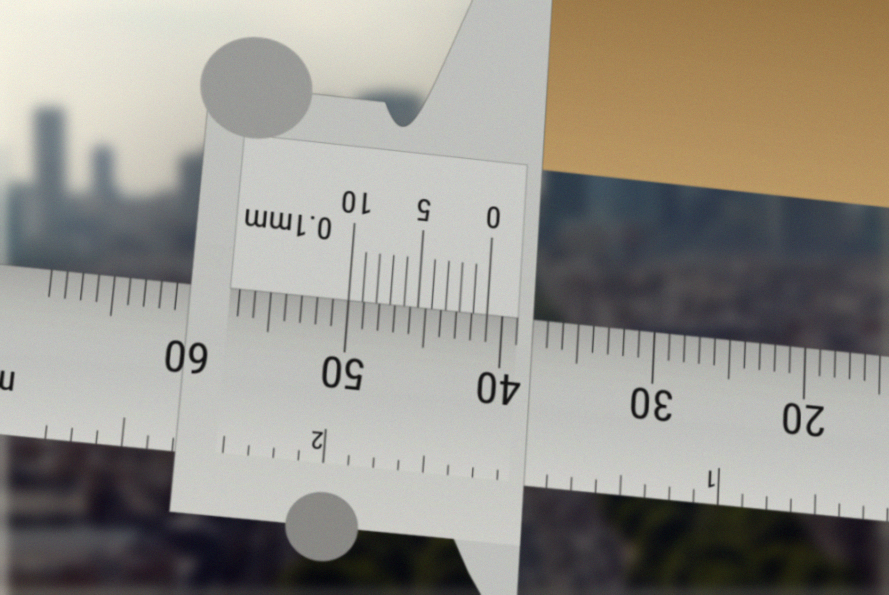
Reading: **41.0** mm
